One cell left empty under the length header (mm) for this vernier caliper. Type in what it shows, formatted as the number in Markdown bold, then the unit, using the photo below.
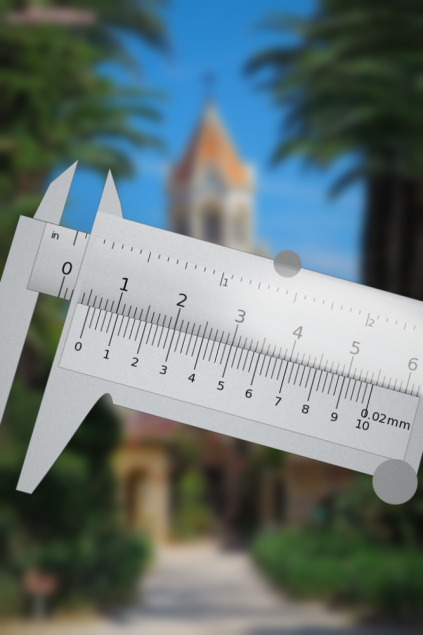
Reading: **5.4** mm
